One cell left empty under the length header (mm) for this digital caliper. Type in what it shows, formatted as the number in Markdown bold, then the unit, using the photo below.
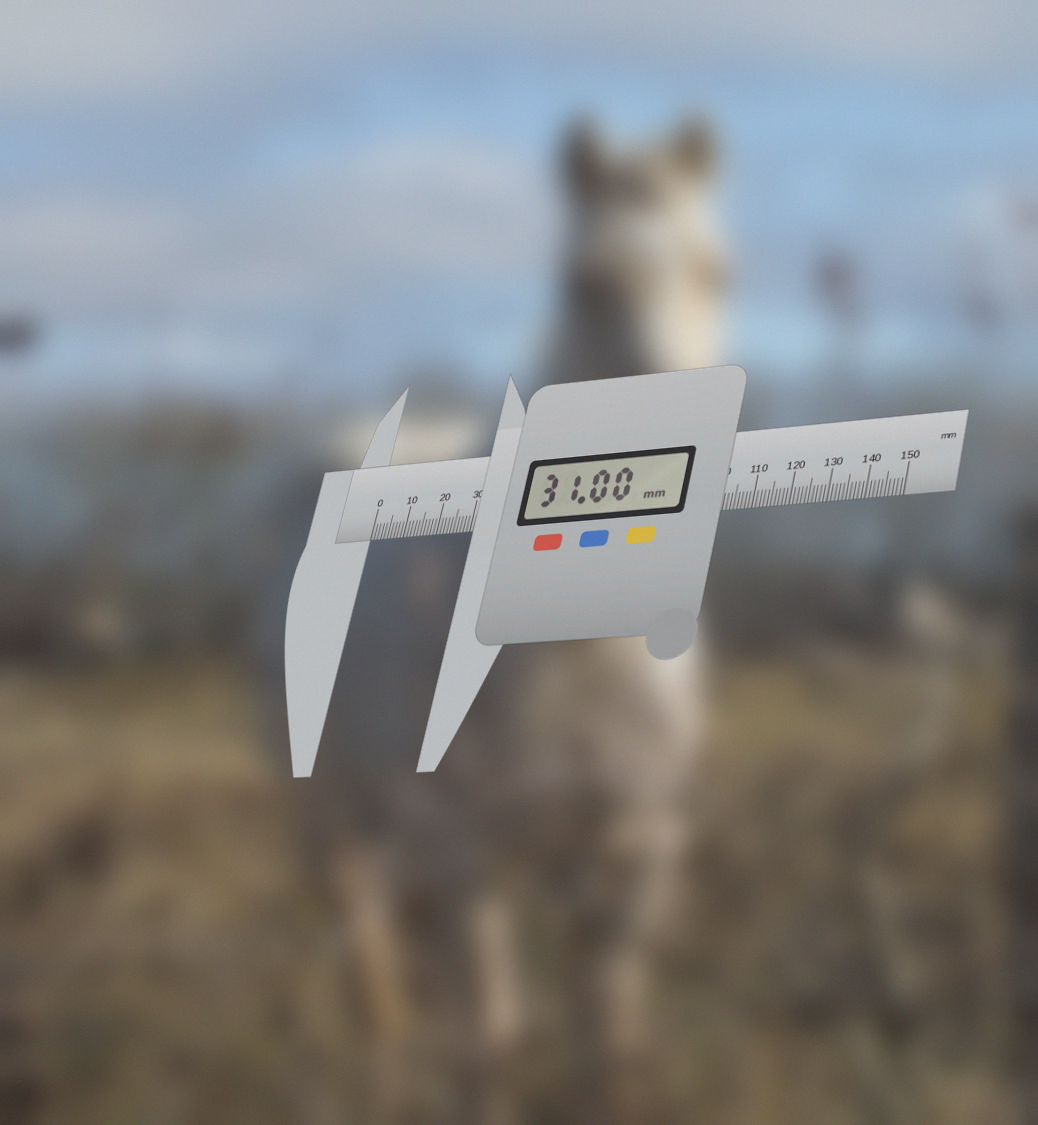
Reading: **31.00** mm
